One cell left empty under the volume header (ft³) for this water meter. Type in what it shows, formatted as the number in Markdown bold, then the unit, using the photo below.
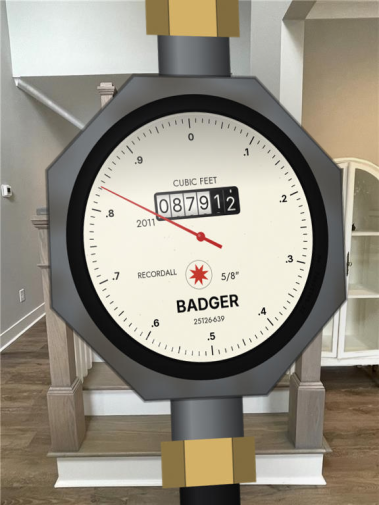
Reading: **87911.83** ft³
